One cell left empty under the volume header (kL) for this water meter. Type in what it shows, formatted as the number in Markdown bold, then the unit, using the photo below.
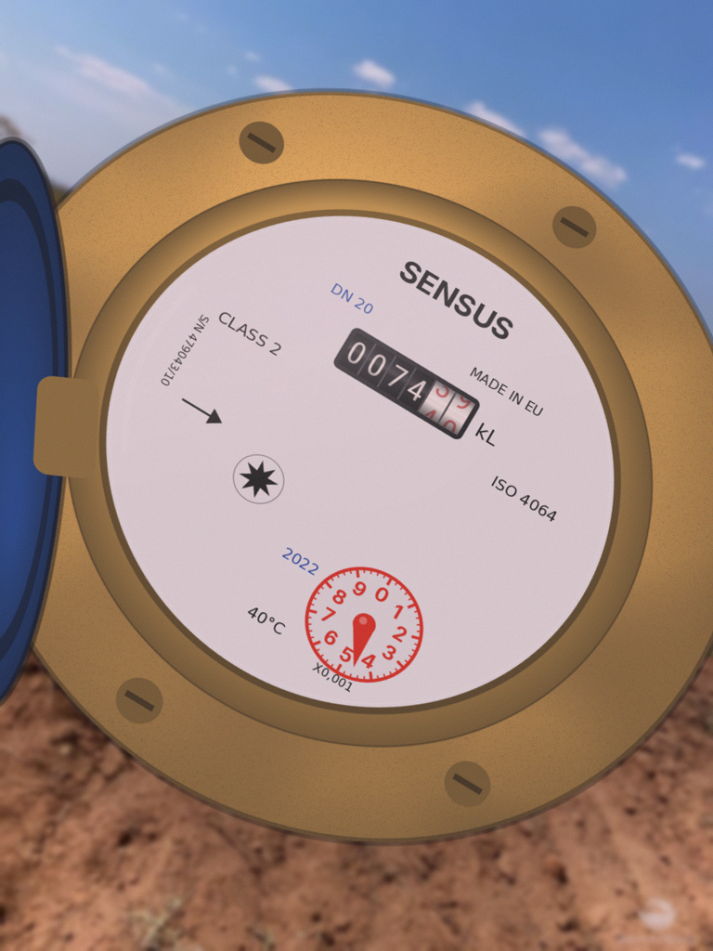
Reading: **74.394** kL
